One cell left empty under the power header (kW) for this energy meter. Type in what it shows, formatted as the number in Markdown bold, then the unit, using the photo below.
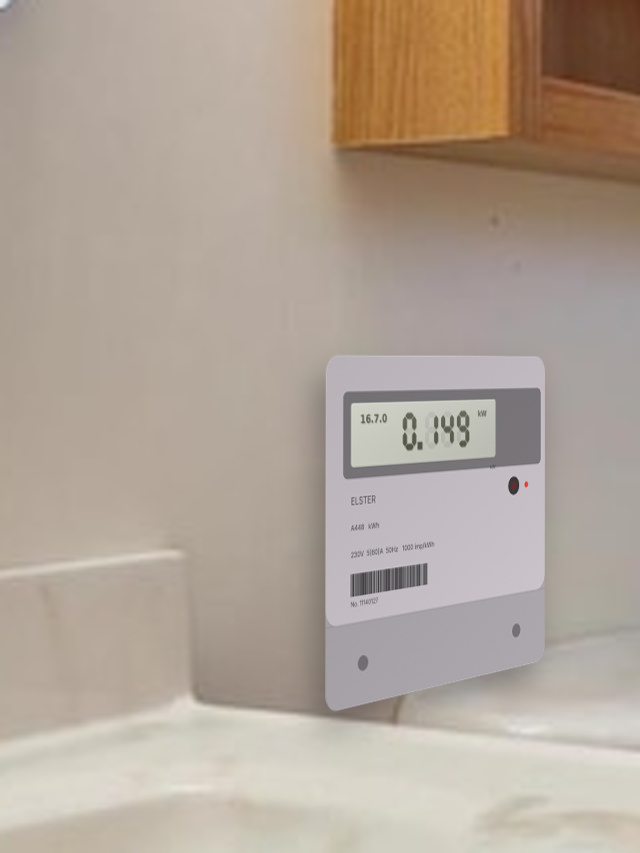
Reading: **0.149** kW
